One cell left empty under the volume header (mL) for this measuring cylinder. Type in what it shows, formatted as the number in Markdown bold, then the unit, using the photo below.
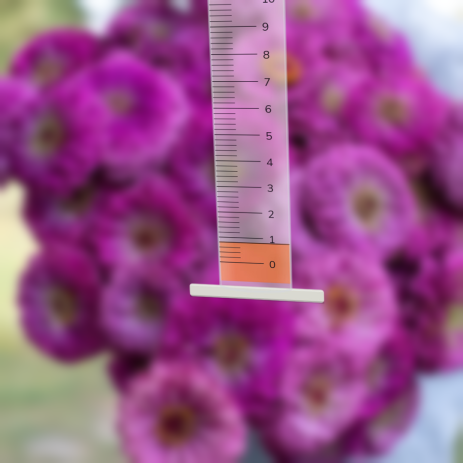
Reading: **0.8** mL
